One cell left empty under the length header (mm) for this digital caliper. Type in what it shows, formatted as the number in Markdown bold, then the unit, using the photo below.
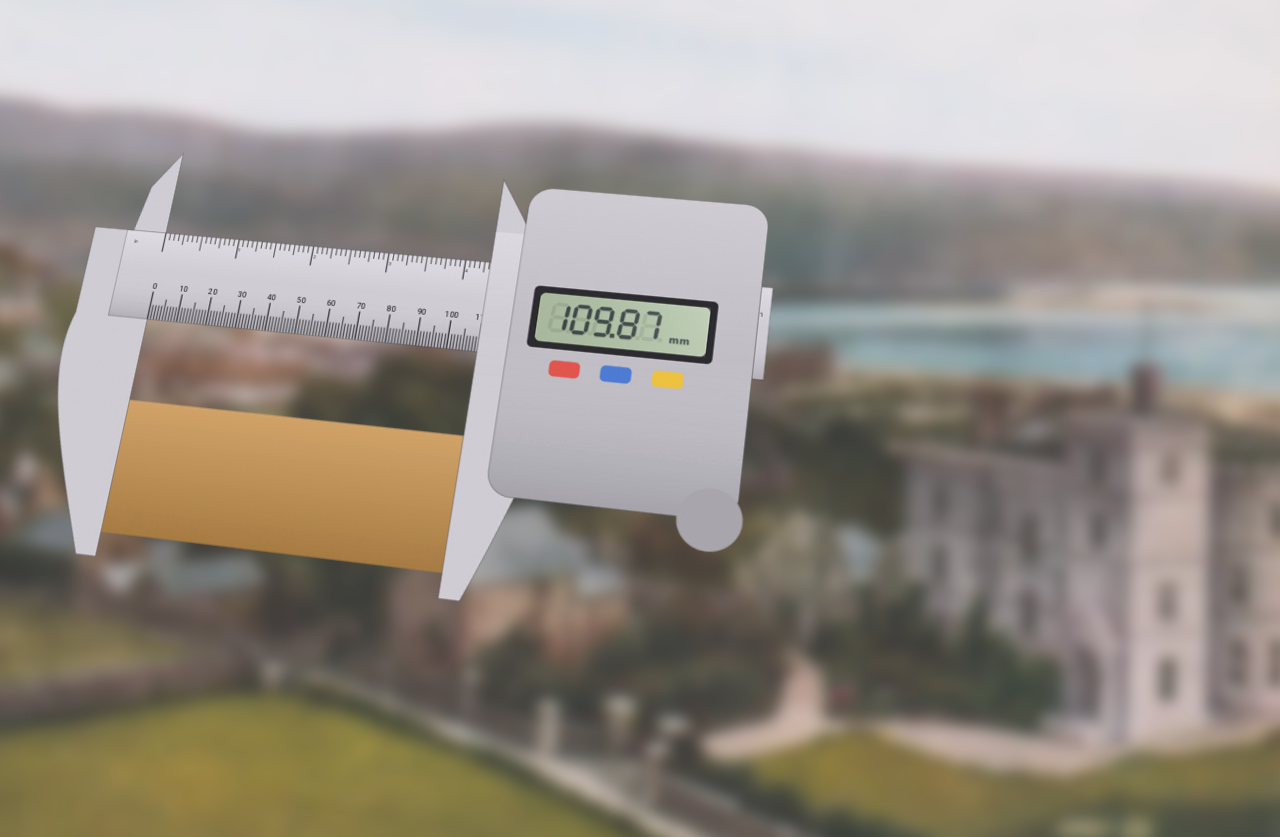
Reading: **109.87** mm
